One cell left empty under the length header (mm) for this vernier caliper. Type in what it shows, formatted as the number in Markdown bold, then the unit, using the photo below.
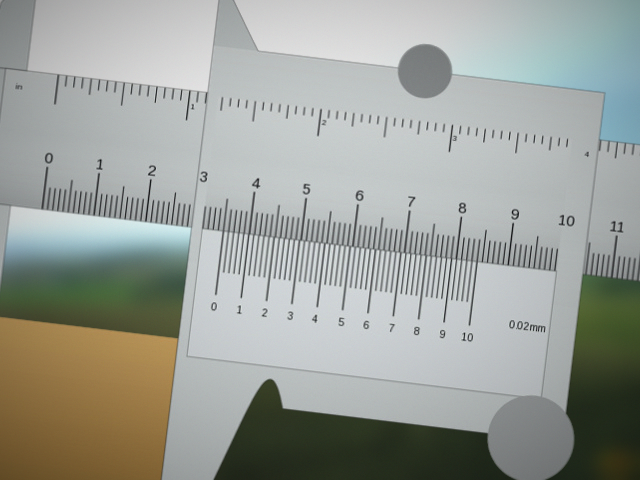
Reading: **35.0** mm
